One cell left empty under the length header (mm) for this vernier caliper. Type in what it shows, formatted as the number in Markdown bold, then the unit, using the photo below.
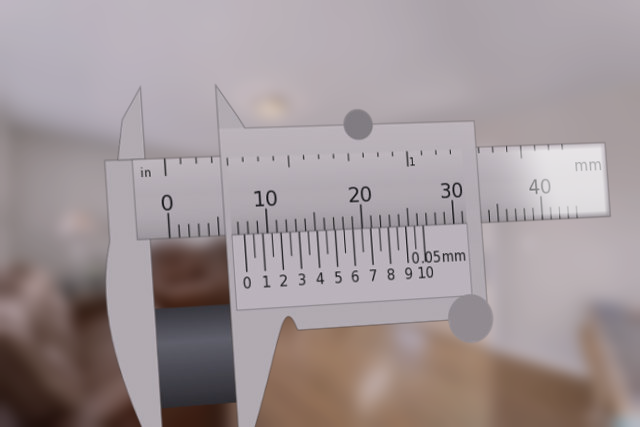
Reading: **7.6** mm
